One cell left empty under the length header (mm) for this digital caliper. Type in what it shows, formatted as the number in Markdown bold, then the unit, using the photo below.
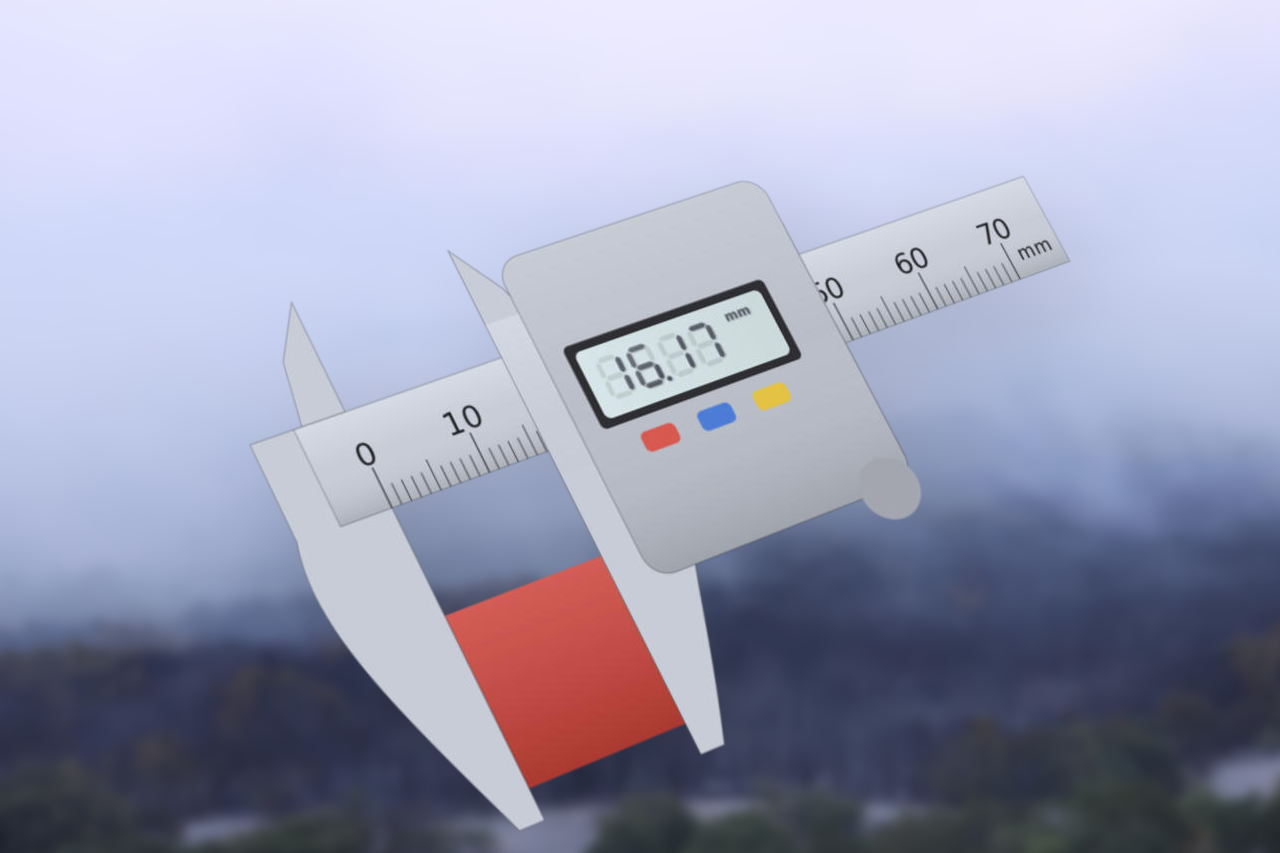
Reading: **16.17** mm
